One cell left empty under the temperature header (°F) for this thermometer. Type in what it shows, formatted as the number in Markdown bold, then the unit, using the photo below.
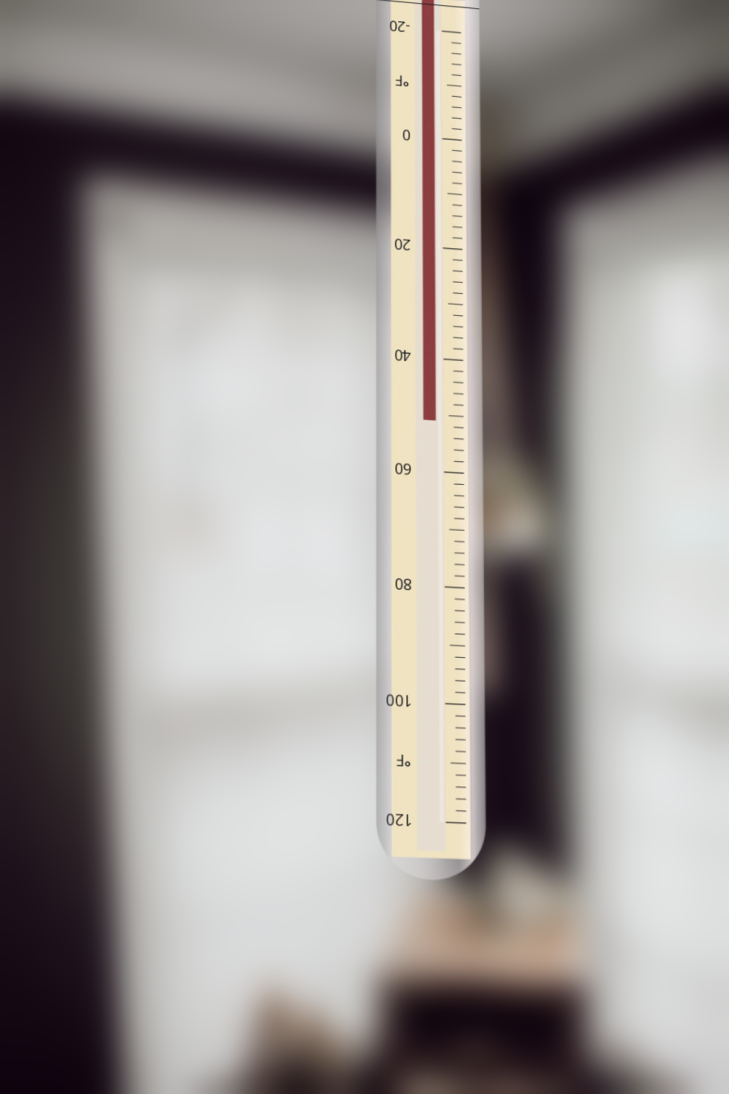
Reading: **51** °F
